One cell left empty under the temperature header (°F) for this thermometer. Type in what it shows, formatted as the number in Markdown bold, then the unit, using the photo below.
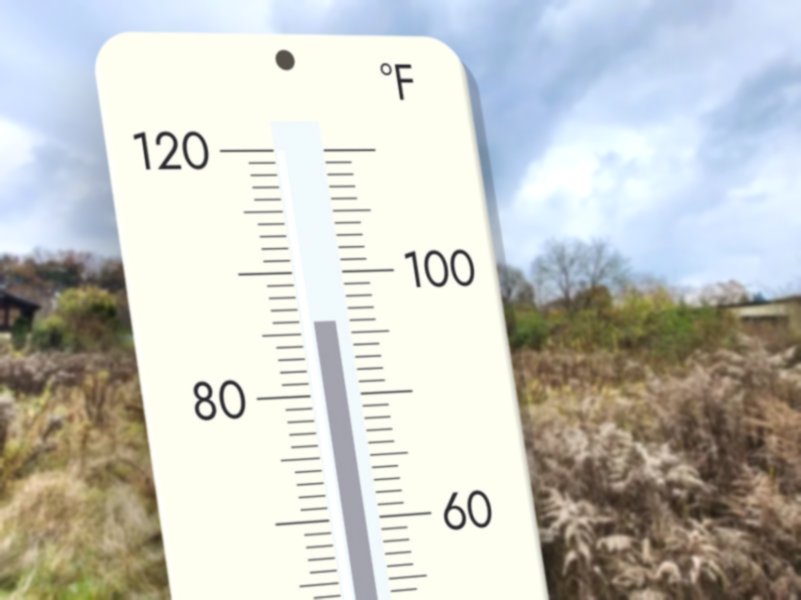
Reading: **92** °F
